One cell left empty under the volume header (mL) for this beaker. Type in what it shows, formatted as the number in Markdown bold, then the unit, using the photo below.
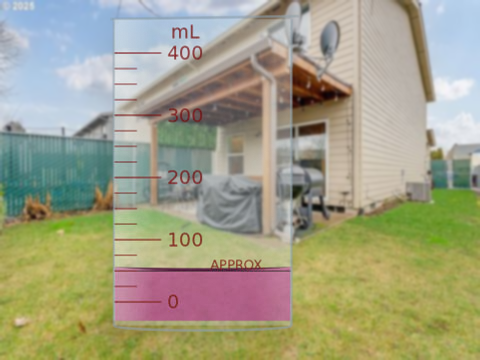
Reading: **50** mL
